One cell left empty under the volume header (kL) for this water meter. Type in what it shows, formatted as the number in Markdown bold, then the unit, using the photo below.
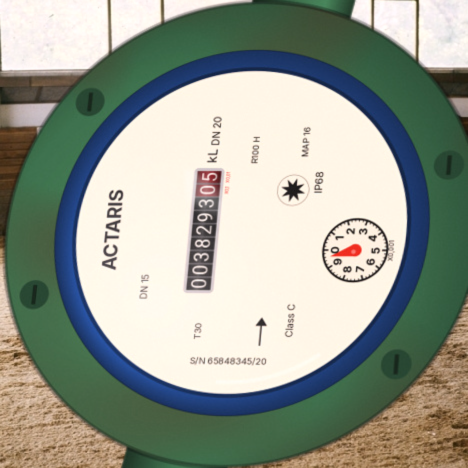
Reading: **38293.049** kL
